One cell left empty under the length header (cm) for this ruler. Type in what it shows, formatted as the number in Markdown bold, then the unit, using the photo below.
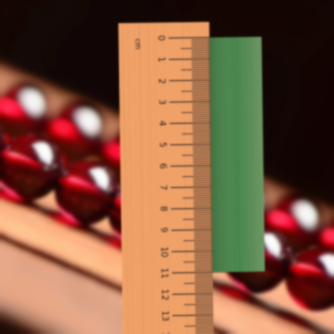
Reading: **11** cm
